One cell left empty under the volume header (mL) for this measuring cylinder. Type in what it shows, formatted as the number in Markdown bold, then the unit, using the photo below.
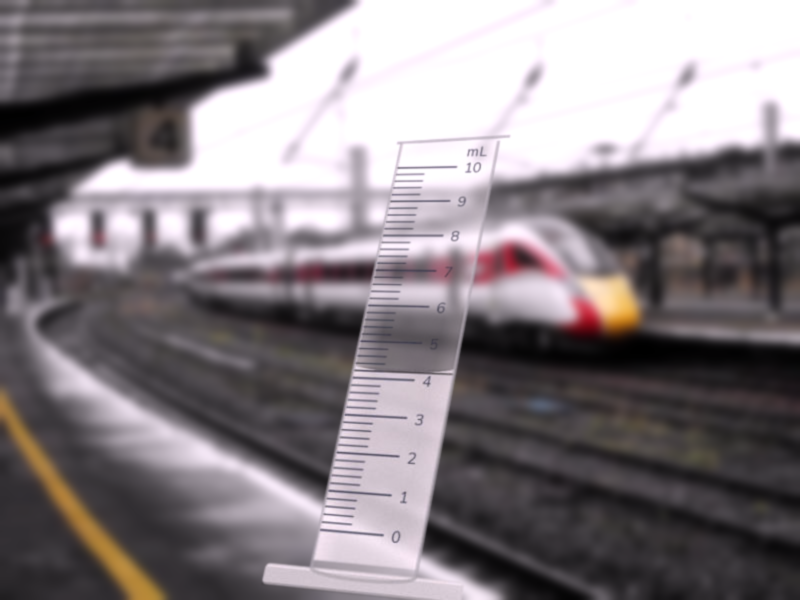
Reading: **4.2** mL
